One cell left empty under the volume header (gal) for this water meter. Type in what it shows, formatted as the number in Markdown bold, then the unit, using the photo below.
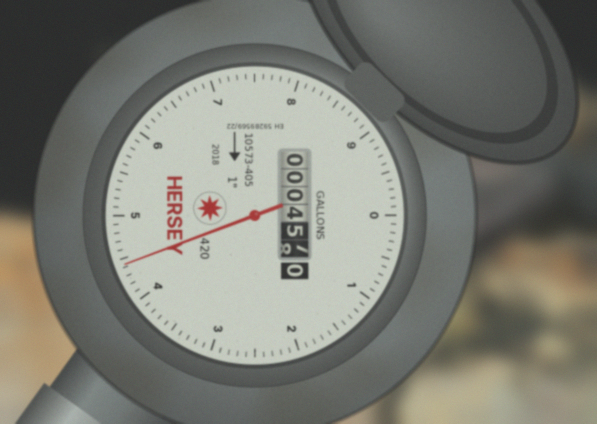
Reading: **4574.4** gal
